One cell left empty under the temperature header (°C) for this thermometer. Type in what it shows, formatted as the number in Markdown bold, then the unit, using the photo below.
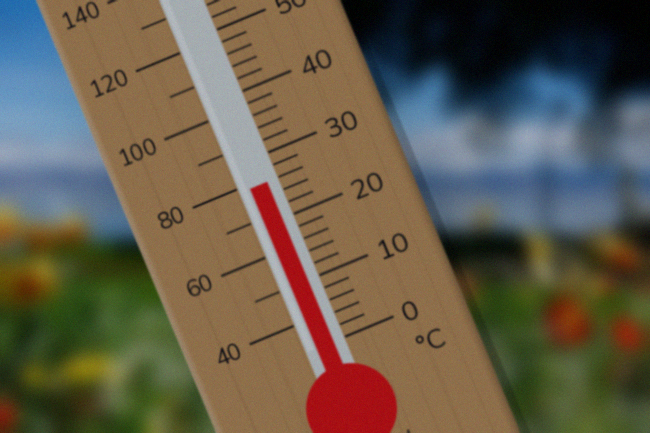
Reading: **26** °C
